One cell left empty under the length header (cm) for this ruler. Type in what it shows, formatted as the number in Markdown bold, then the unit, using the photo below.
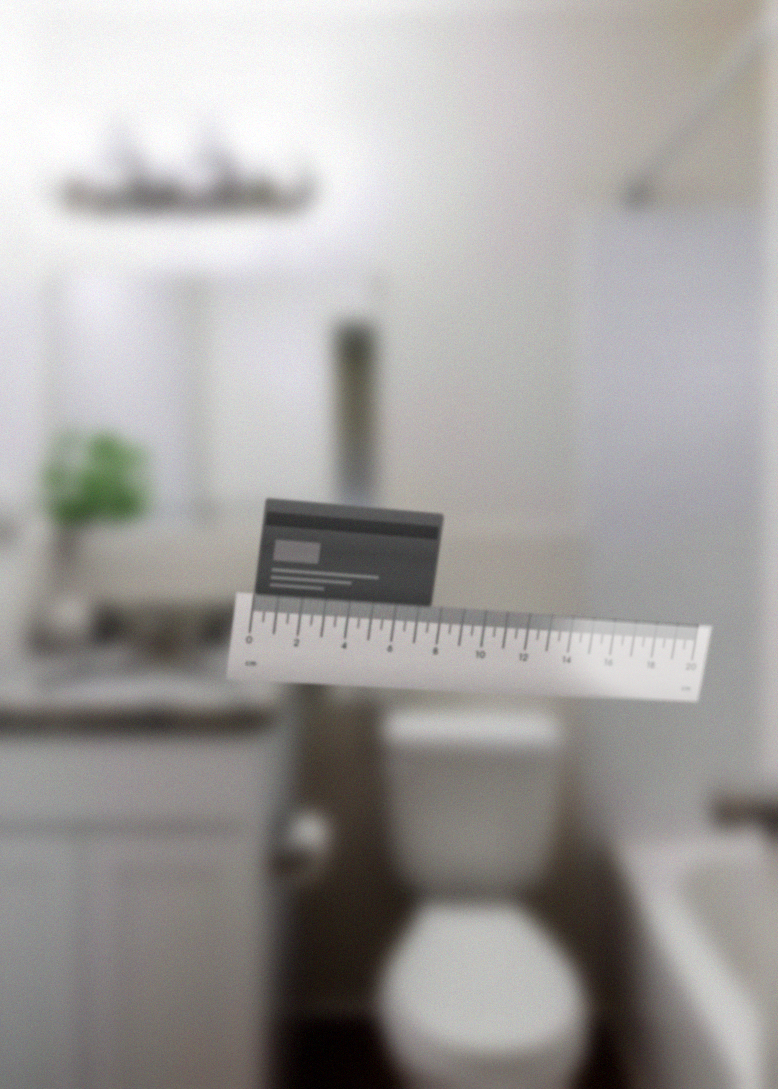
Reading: **7.5** cm
